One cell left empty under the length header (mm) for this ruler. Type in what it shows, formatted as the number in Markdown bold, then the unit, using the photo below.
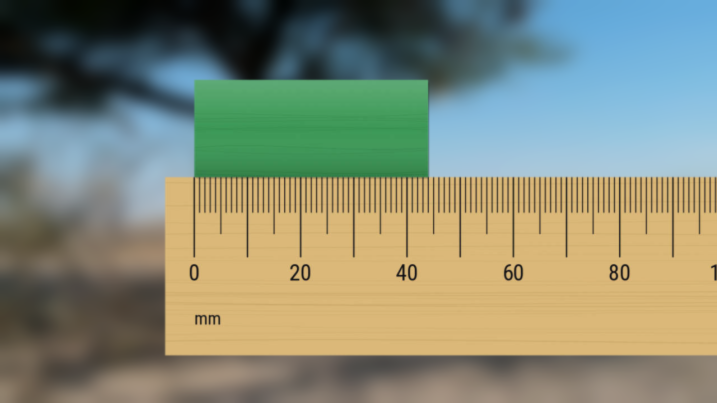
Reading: **44** mm
